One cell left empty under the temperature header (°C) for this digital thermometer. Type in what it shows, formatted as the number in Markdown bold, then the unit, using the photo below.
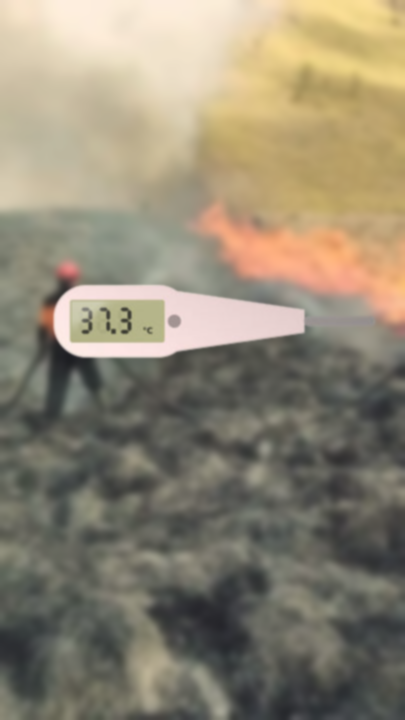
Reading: **37.3** °C
